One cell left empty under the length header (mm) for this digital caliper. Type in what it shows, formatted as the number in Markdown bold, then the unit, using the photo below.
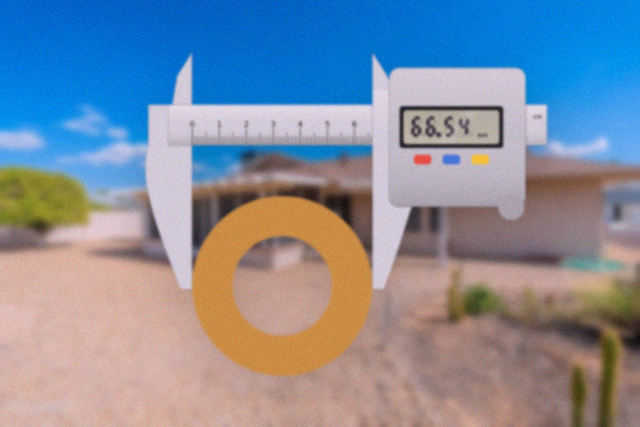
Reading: **66.54** mm
